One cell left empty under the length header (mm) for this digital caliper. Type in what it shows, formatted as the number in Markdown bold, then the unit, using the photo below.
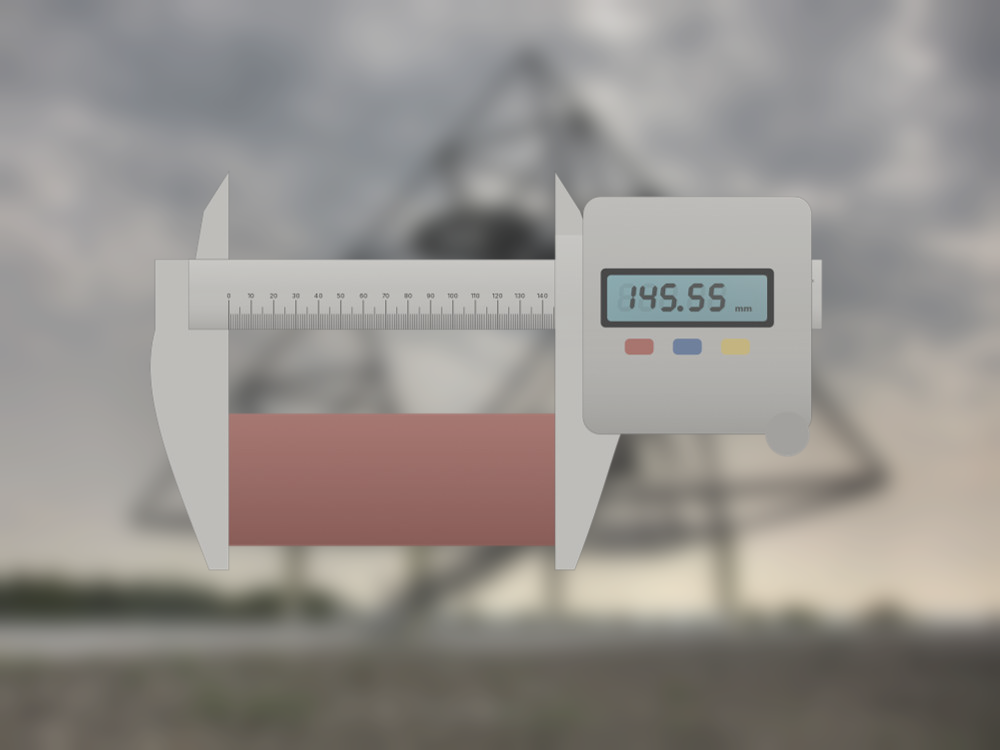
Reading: **145.55** mm
